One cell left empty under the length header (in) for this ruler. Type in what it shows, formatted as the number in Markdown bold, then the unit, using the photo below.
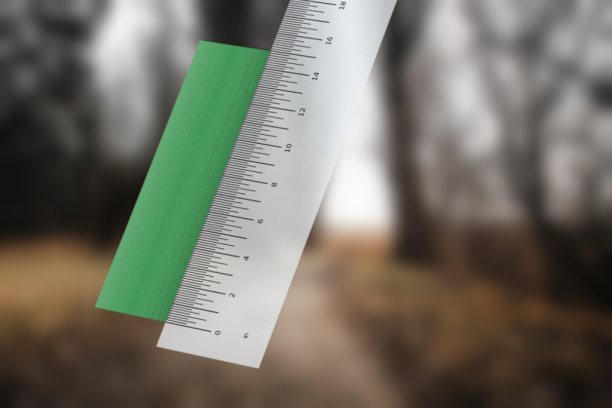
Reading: **15** in
